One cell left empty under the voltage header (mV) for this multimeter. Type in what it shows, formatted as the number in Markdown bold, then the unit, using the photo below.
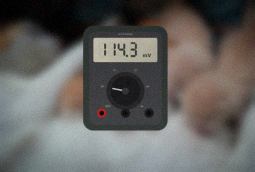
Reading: **114.3** mV
